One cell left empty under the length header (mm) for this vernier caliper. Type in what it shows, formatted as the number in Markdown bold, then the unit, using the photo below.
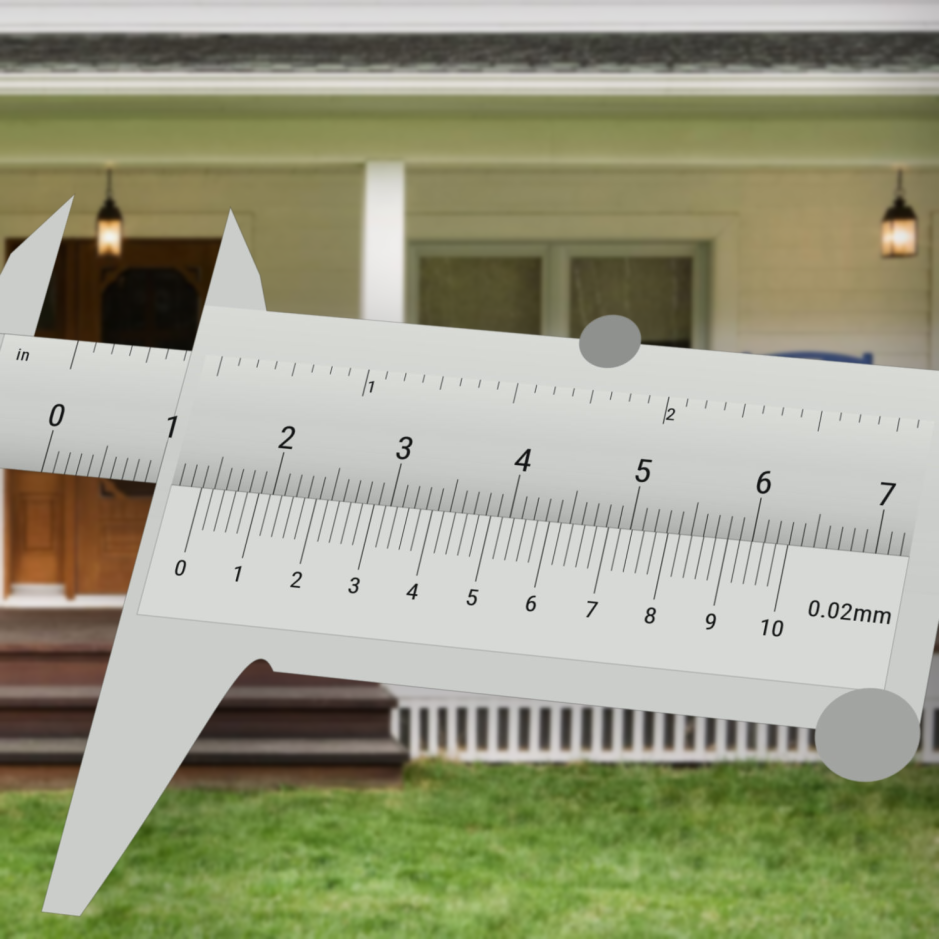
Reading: **13.9** mm
